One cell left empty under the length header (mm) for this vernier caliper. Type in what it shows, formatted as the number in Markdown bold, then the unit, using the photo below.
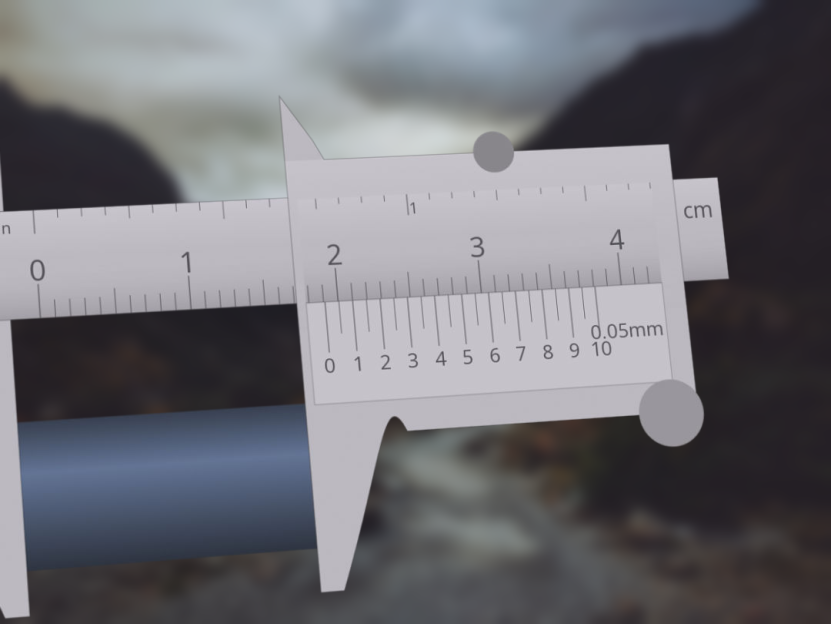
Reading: **19.1** mm
